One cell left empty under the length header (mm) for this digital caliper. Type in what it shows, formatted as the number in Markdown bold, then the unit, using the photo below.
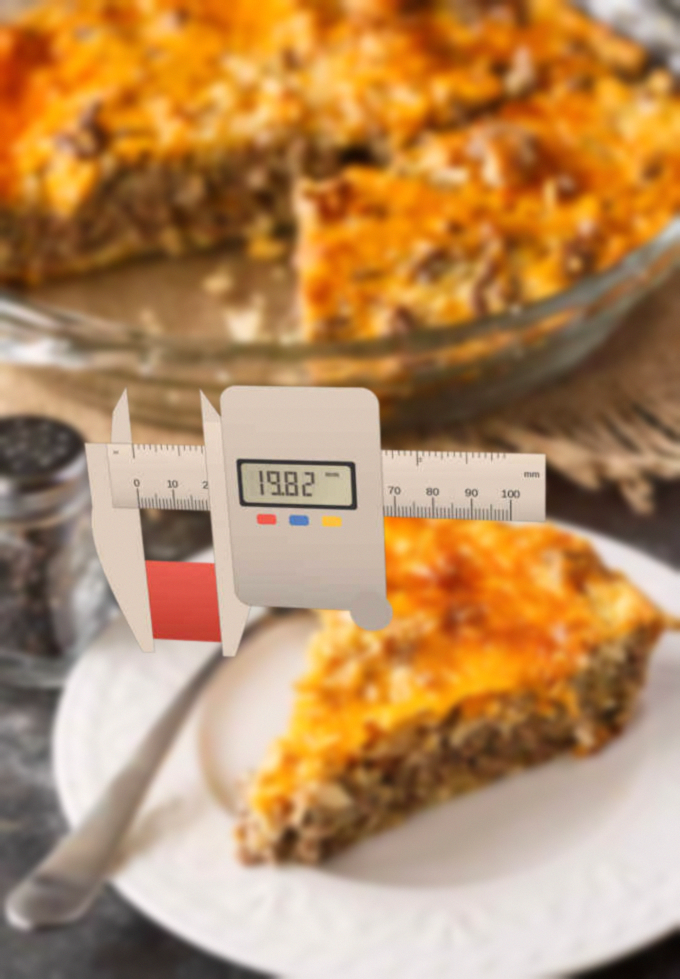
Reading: **19.82** mm
